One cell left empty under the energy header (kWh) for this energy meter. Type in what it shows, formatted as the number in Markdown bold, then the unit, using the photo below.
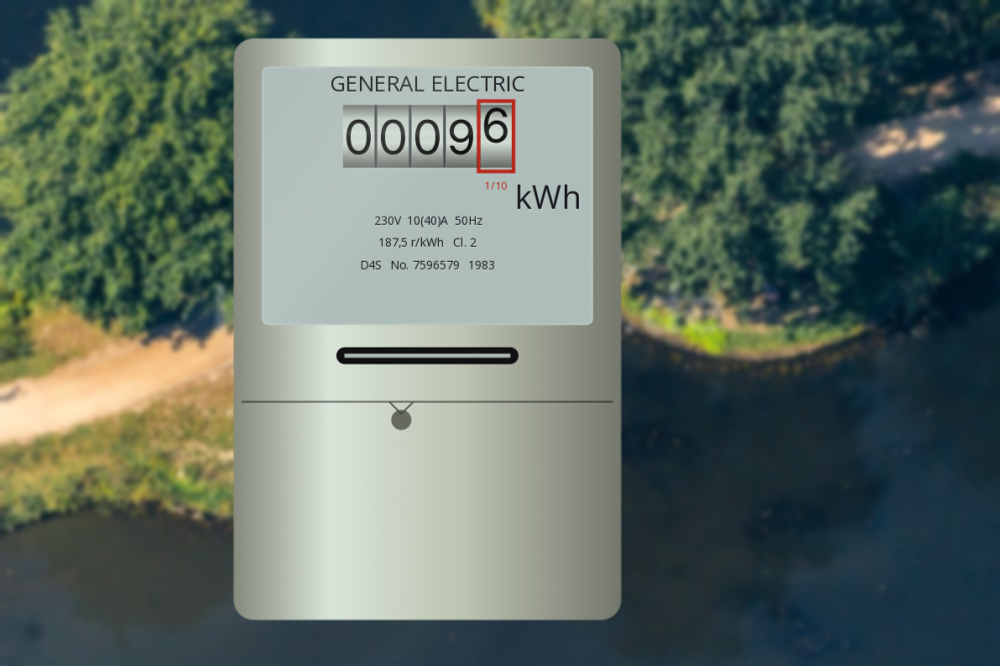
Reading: **9.6** kWh
